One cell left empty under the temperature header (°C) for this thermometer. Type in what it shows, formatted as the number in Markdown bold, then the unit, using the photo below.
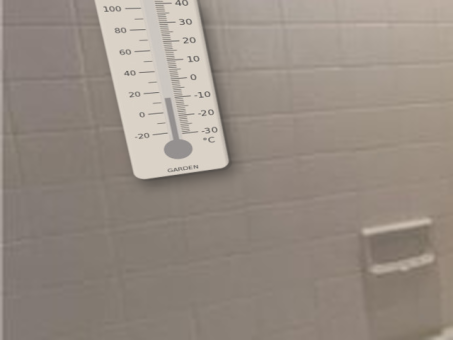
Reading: **-10** °C
